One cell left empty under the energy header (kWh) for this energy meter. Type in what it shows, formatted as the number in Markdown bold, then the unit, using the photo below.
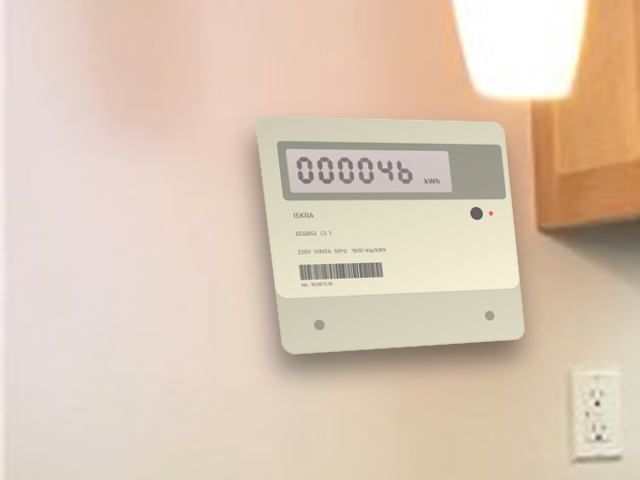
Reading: **46** kWh
